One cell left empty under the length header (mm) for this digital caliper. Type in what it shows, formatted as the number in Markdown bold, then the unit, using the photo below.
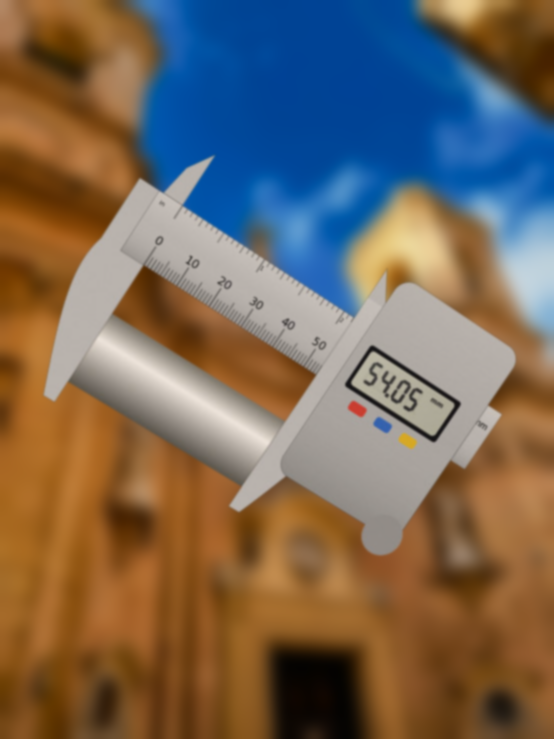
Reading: **54.05** mm
